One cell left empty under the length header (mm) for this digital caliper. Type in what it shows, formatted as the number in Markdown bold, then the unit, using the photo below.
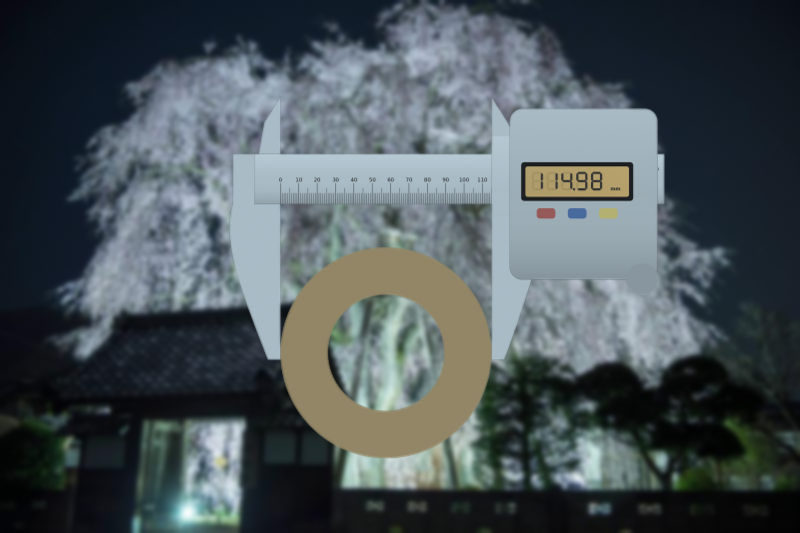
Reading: **114.98** mm
